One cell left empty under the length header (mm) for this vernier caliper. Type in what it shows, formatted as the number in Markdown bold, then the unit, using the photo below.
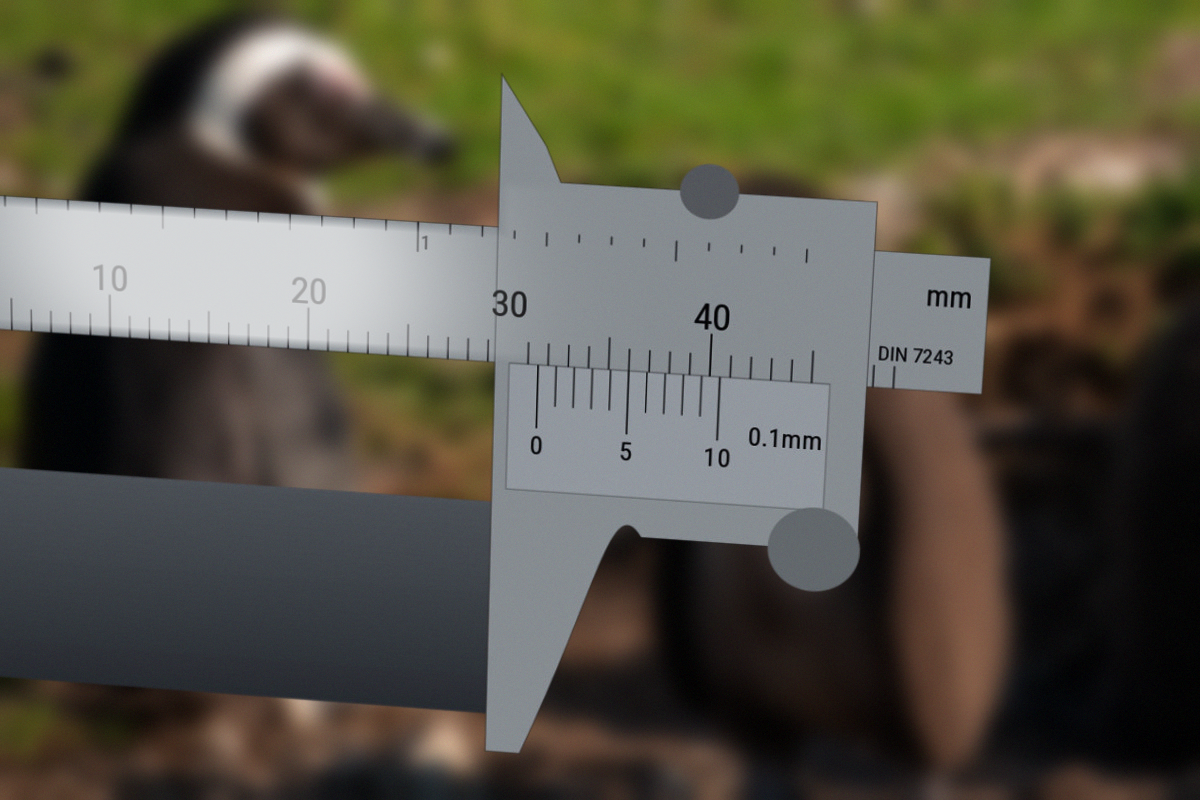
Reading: **31.5** mm
